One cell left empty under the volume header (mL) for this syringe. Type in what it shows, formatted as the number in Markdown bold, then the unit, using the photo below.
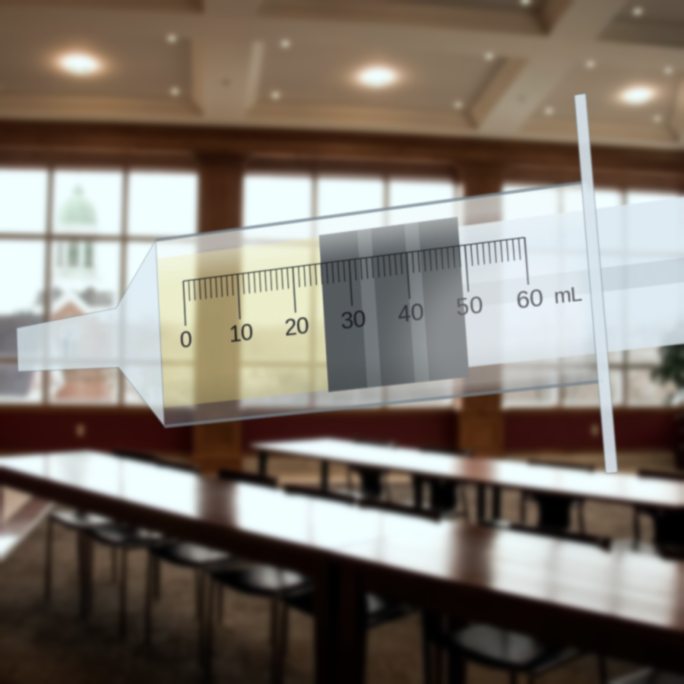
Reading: **25** mL
